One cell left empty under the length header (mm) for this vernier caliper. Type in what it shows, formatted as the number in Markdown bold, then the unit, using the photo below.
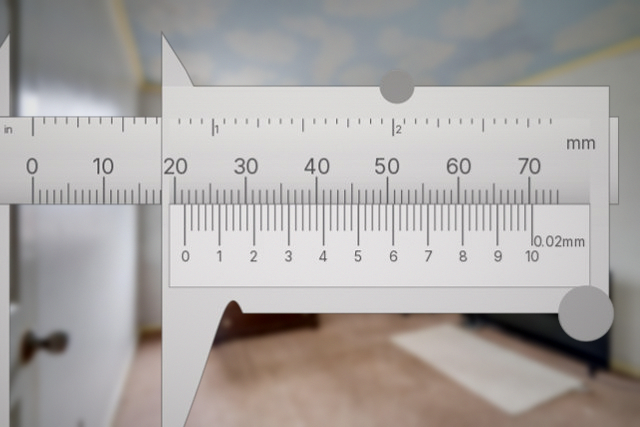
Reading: **21.4** mm
